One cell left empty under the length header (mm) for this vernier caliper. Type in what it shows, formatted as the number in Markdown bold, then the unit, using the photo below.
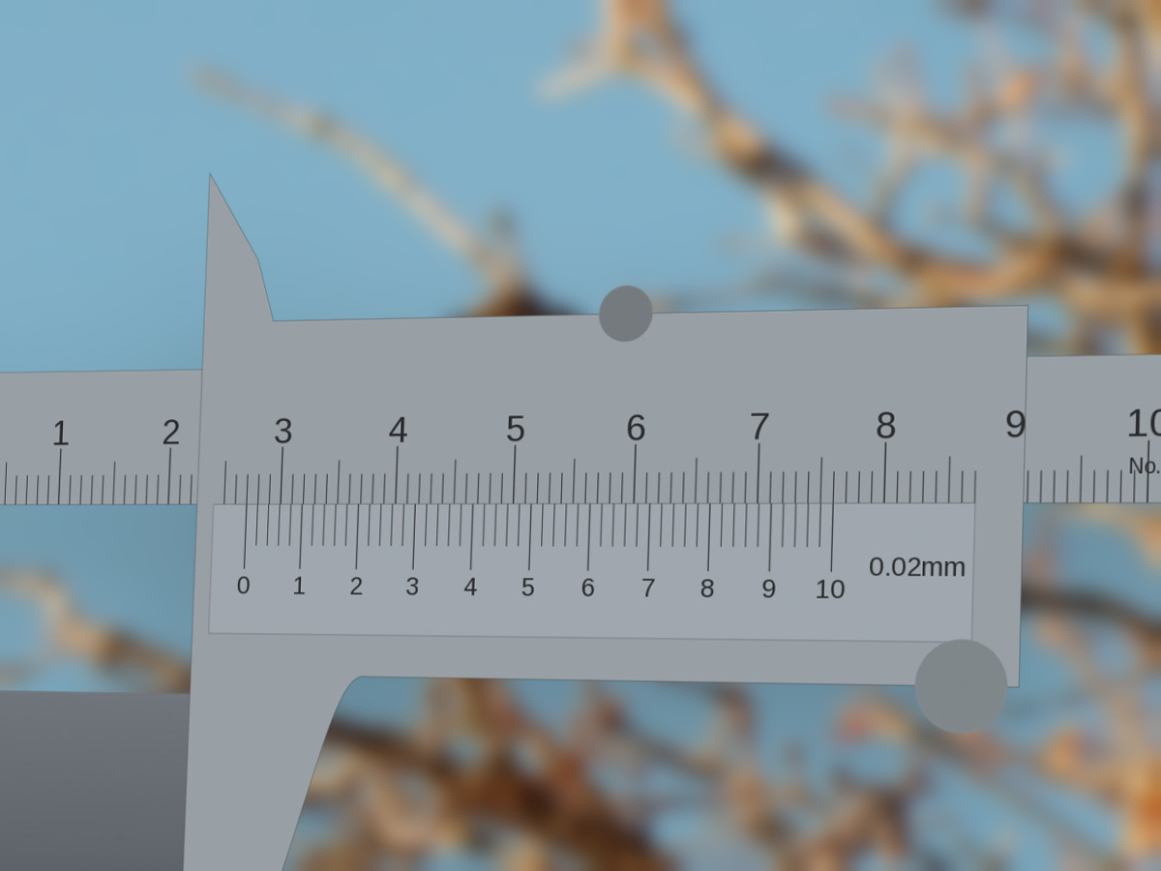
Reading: **27.0** mm
